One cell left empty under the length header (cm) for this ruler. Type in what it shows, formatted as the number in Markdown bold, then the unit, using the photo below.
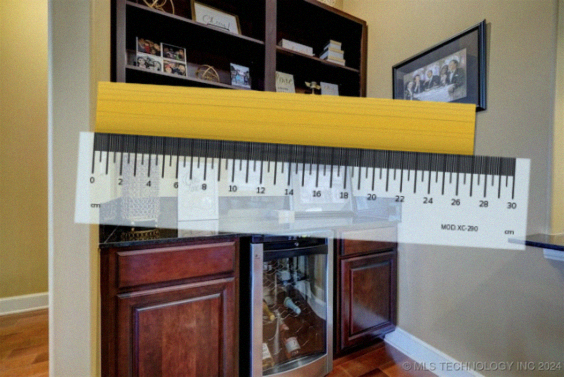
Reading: **27** cm
